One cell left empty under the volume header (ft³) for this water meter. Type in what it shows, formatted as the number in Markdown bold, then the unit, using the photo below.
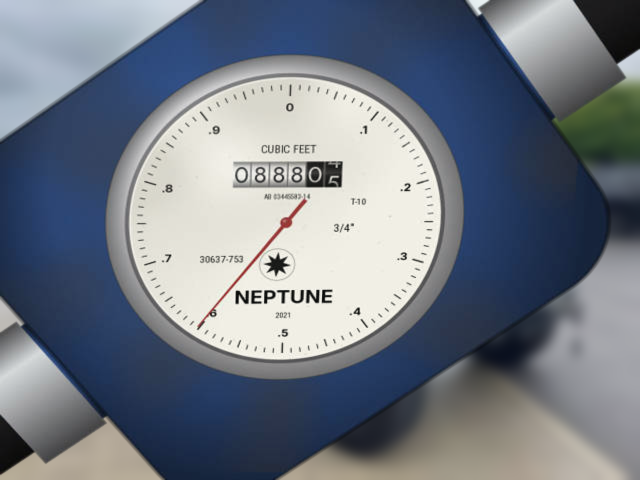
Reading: **88804.60** ft³
